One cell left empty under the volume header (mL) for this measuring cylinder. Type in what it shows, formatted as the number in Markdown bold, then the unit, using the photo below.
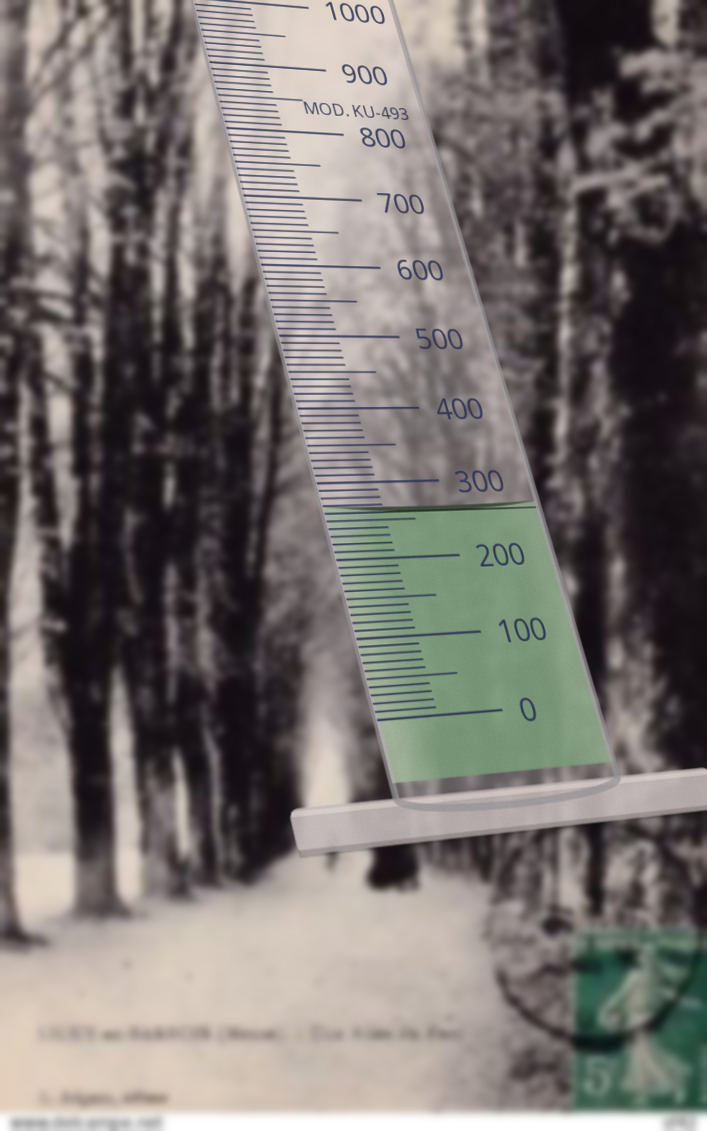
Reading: **260** mL
